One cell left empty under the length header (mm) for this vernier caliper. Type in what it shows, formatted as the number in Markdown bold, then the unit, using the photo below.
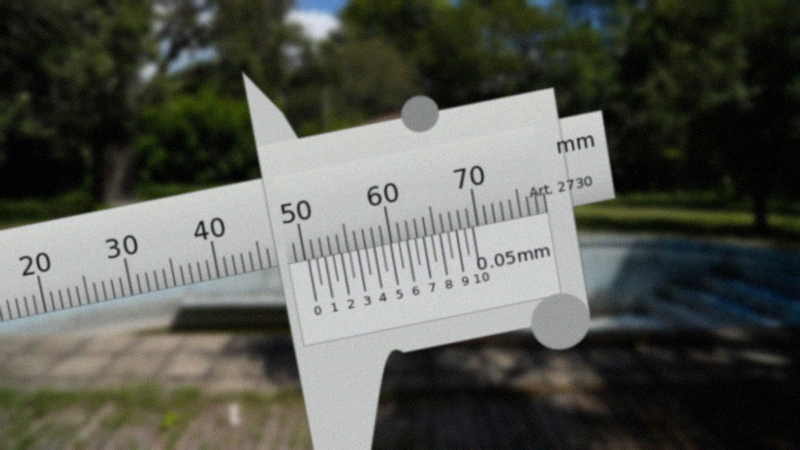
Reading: **50.4** mm
